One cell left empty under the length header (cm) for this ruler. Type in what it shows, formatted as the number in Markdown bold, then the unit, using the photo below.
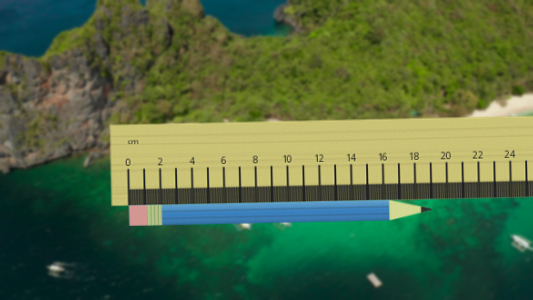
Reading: **19** cm
